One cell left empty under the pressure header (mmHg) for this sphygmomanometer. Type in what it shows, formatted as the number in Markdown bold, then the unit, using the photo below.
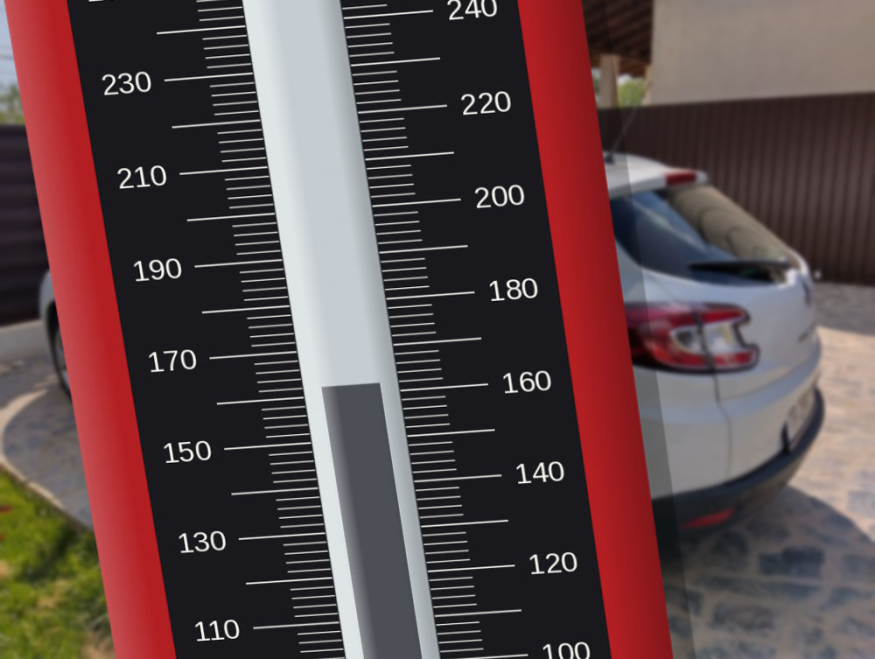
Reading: **162** mmHg
